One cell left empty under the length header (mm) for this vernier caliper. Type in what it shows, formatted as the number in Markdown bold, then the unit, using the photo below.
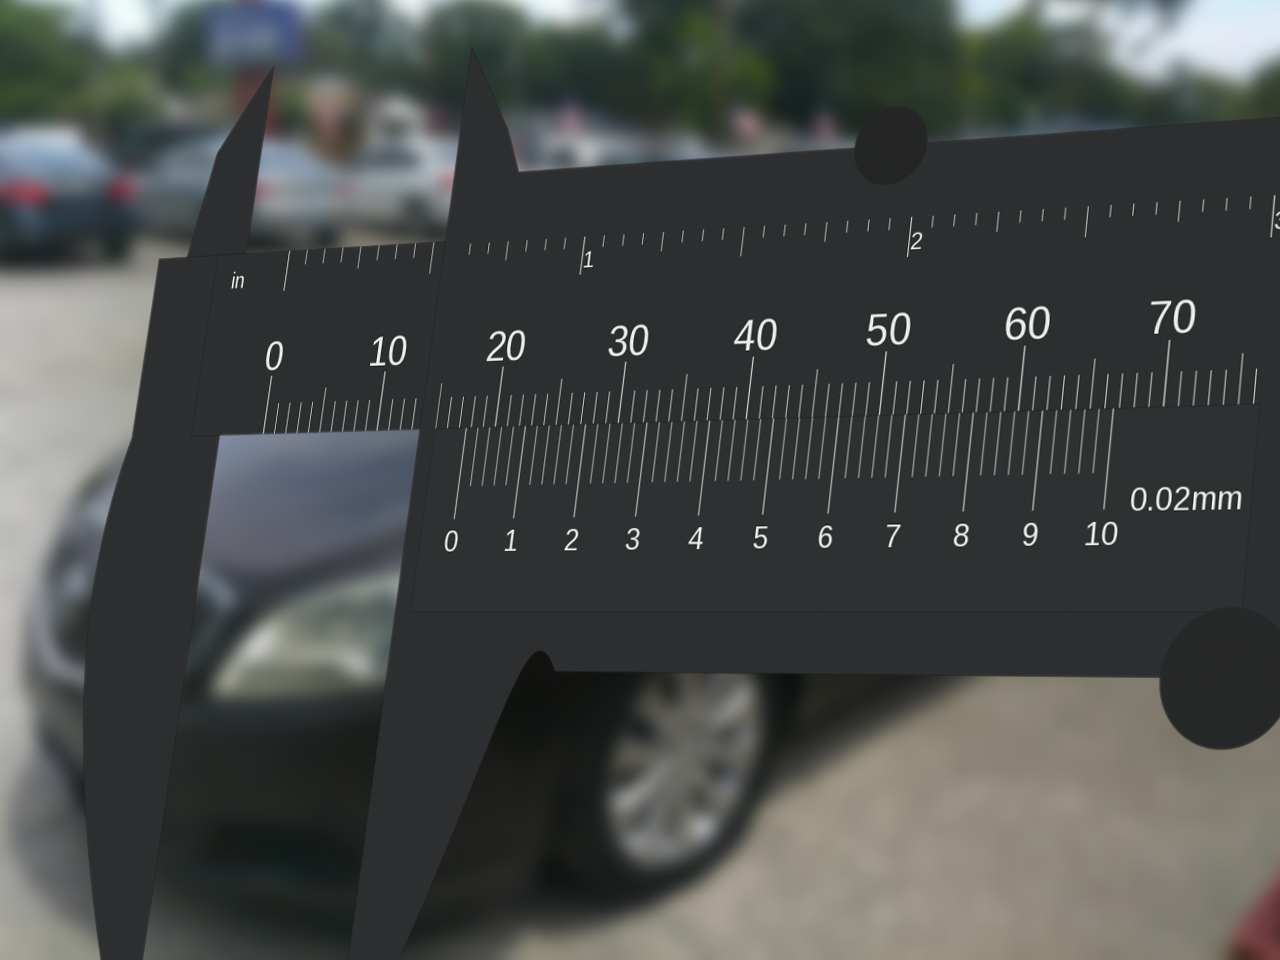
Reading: **17.6** mm
